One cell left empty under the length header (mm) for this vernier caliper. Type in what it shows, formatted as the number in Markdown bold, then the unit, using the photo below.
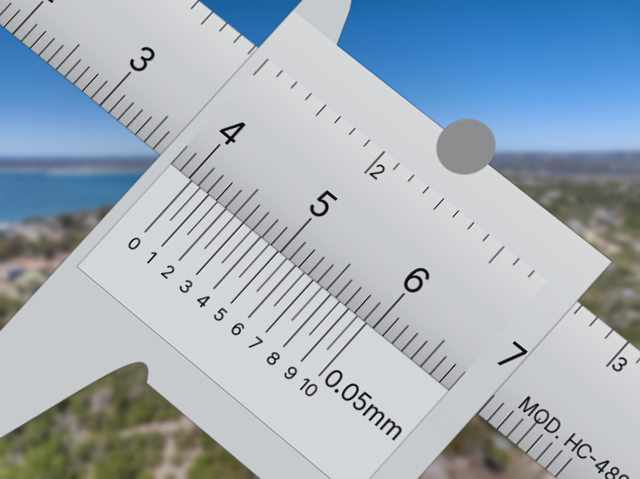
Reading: **40.3** mm
